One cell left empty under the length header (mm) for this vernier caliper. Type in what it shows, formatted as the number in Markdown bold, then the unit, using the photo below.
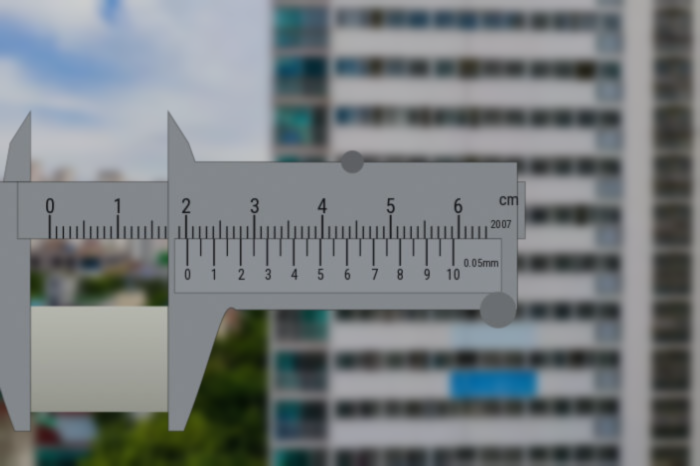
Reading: **20.2** mm
